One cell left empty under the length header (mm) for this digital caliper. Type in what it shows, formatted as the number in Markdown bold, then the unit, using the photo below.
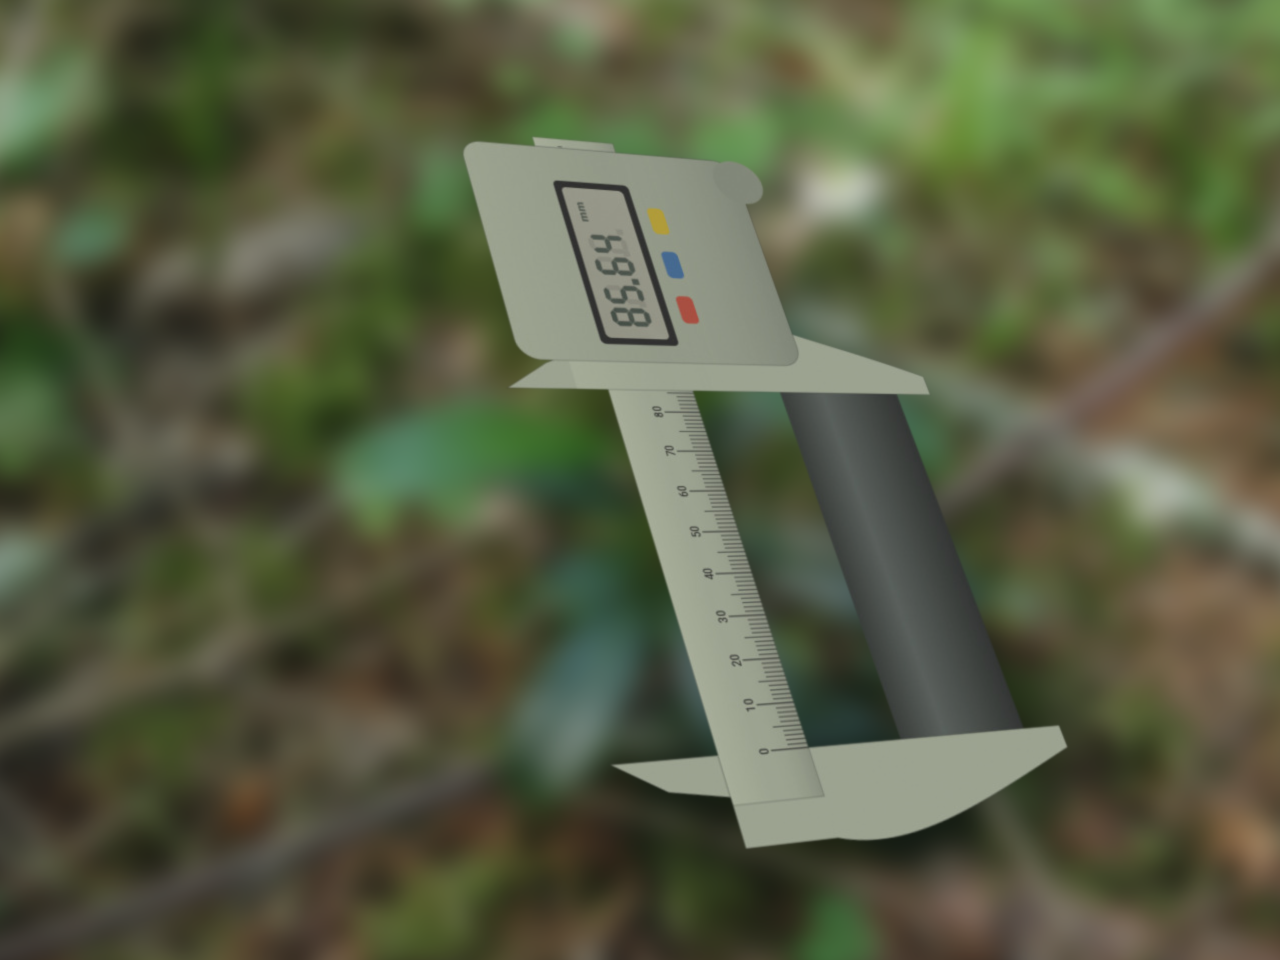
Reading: **85.64** mm
